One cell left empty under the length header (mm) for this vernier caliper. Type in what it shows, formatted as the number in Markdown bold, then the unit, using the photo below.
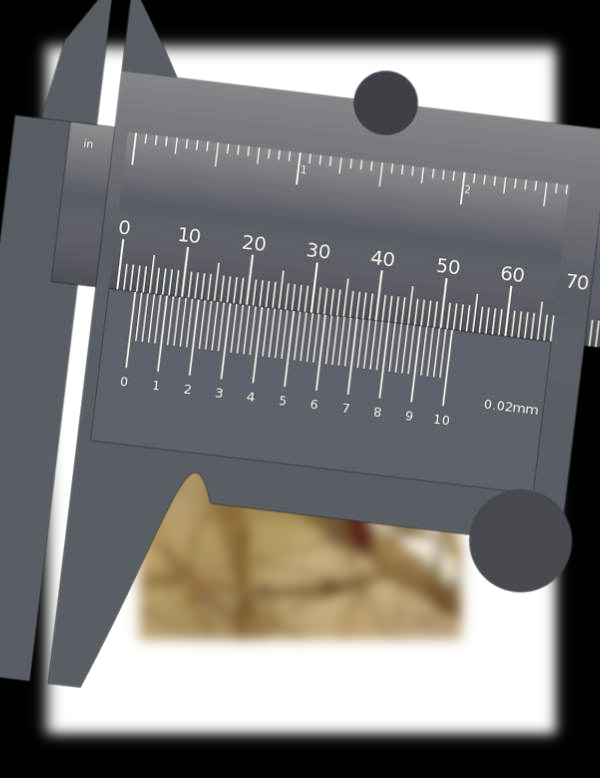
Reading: **2.8** mm
